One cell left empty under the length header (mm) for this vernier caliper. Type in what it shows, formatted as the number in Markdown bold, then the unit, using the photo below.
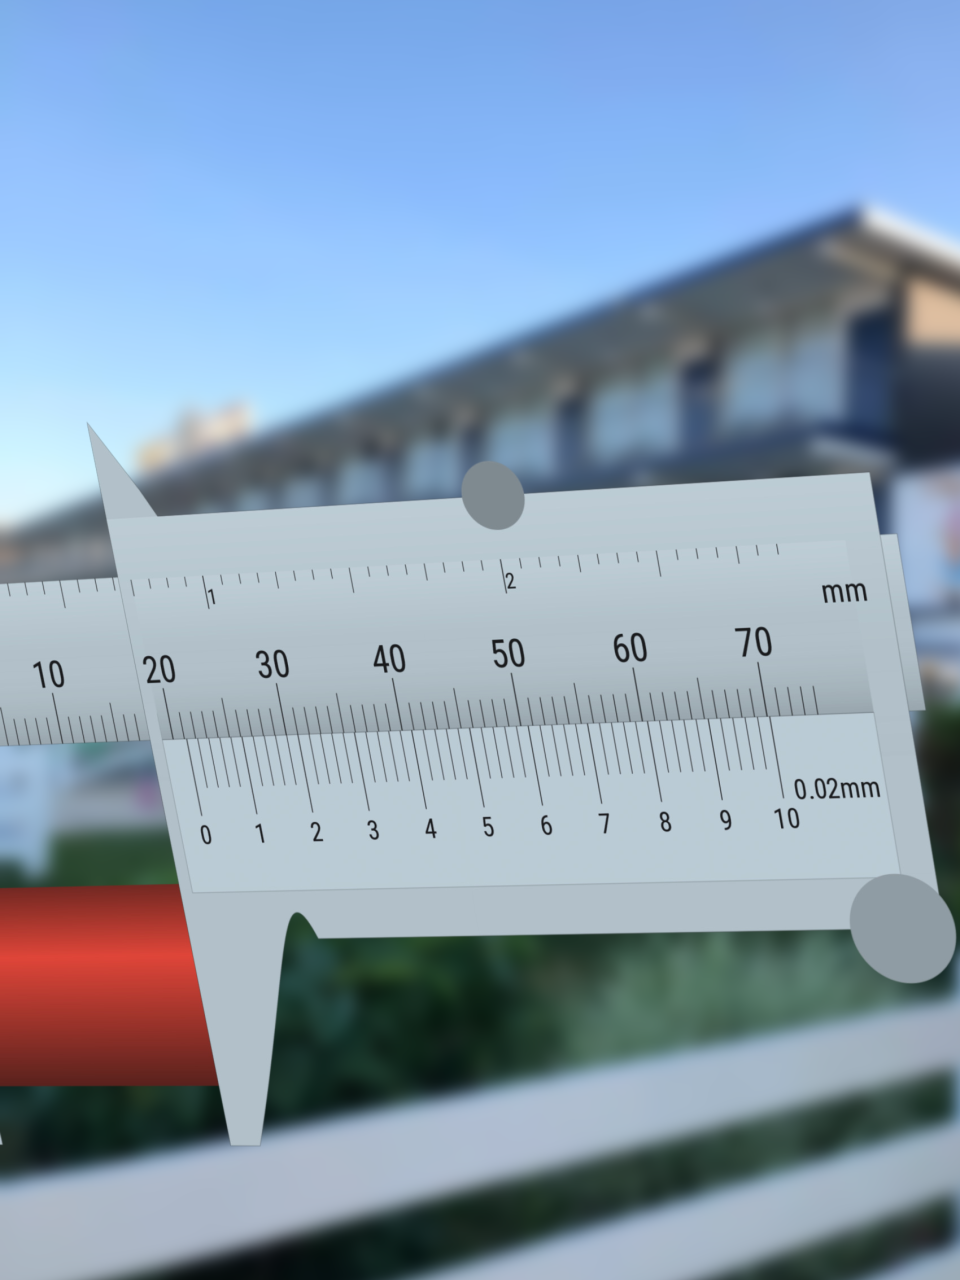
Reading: **21.2** mm
